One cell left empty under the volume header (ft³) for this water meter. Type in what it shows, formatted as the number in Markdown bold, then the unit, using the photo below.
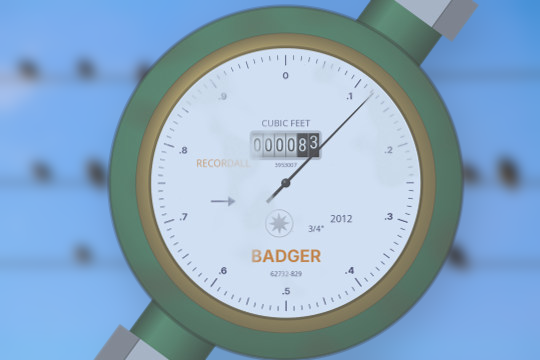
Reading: **83.12** ft³
